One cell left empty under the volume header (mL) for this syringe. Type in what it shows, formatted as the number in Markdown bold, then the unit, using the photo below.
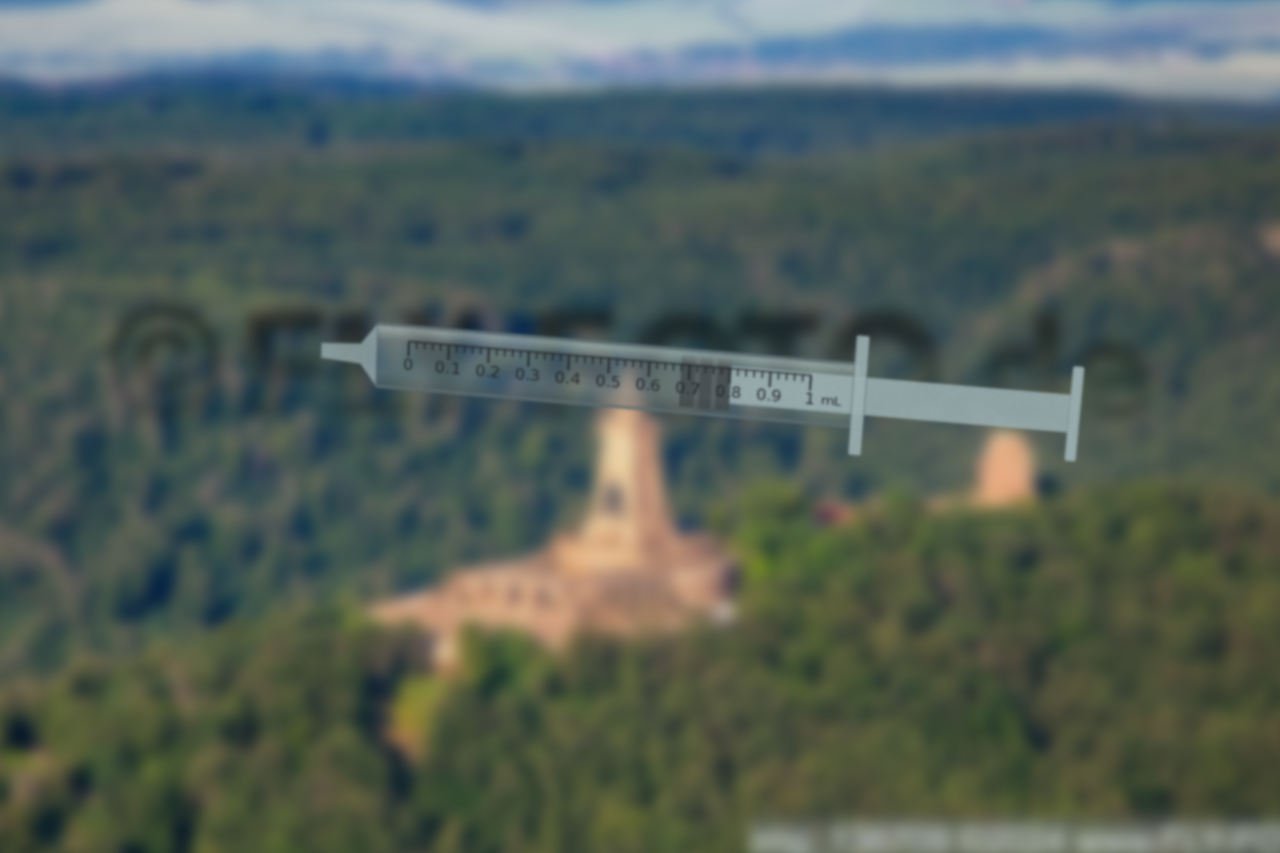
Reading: **0.68** mL
